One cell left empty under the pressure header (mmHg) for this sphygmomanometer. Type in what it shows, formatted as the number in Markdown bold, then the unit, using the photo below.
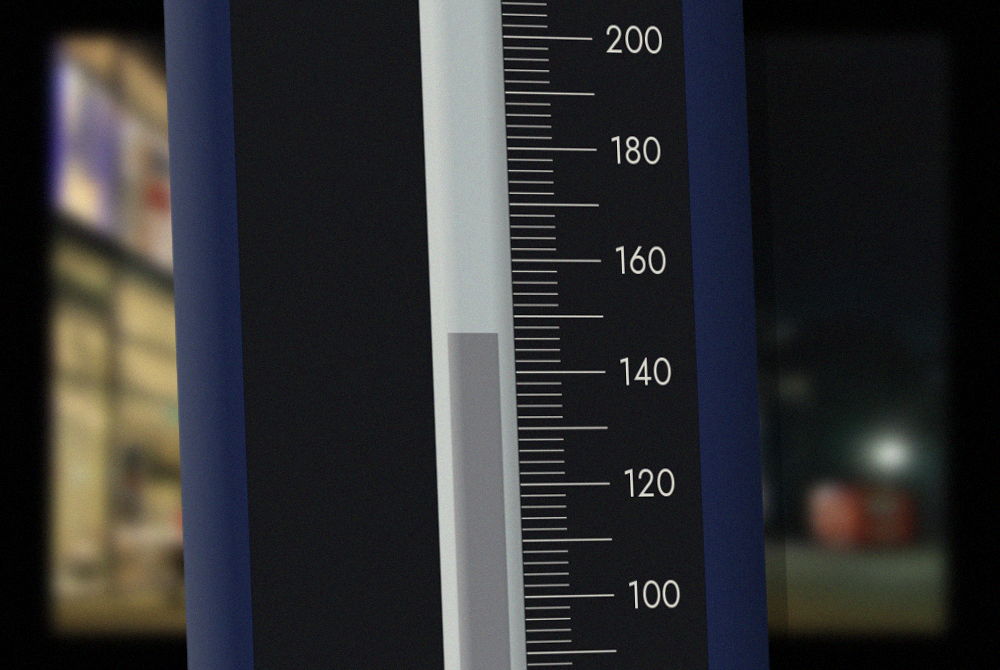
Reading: **147** mmHg
